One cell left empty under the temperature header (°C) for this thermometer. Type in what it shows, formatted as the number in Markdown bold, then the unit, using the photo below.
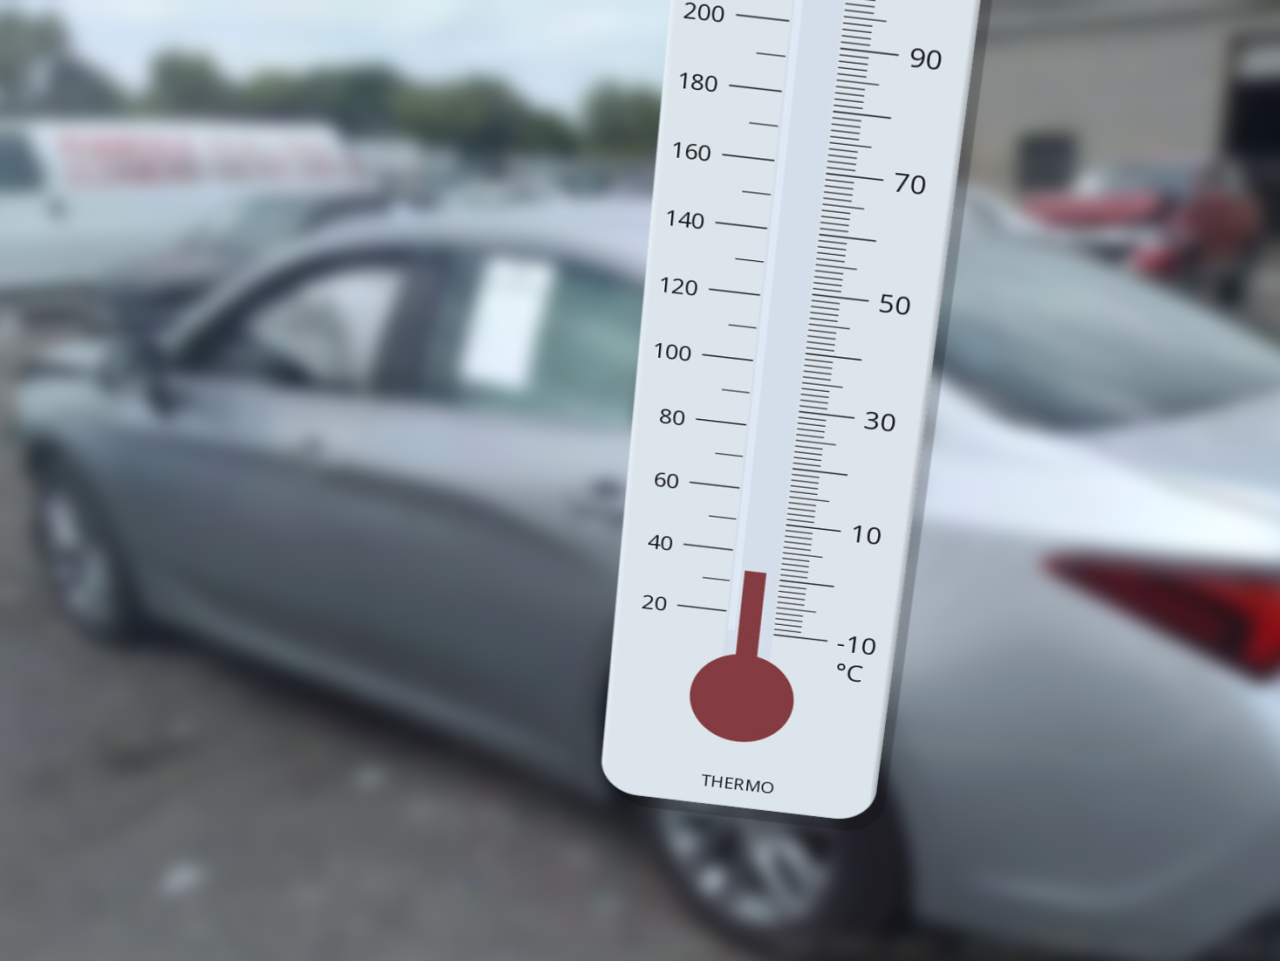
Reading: **1** °C
